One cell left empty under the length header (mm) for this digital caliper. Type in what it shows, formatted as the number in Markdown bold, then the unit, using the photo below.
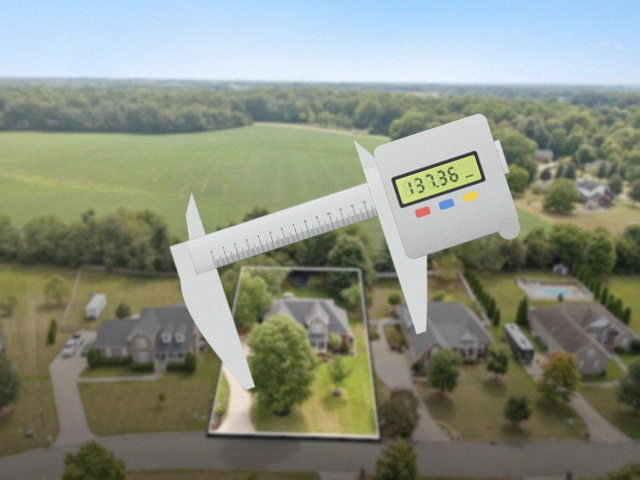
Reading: **137.36** mm
